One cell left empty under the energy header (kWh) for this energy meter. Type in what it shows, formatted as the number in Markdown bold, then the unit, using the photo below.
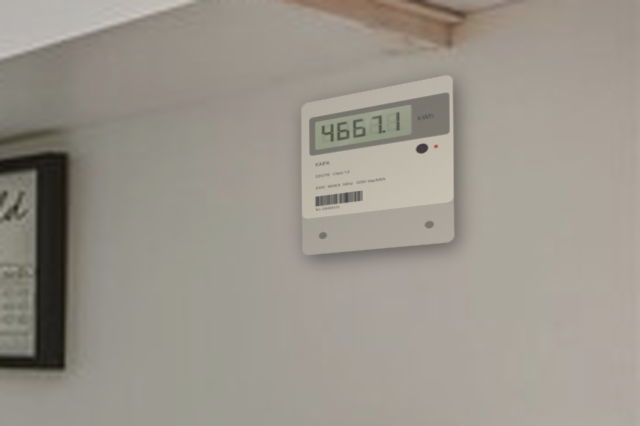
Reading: **4667.1** kWh
